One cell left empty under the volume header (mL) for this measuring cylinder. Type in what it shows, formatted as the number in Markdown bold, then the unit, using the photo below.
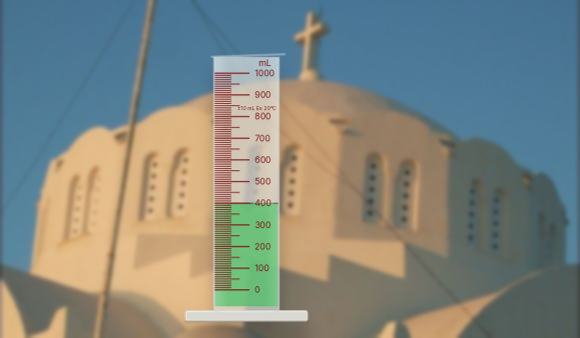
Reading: **400** mL
